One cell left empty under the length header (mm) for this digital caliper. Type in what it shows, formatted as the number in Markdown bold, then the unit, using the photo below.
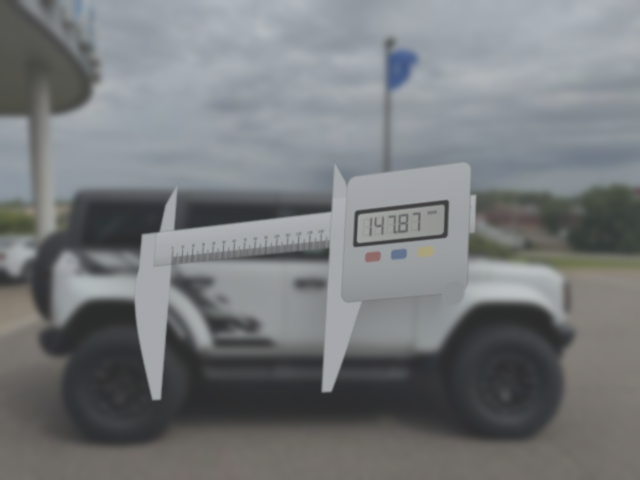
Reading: **147.87** mm
